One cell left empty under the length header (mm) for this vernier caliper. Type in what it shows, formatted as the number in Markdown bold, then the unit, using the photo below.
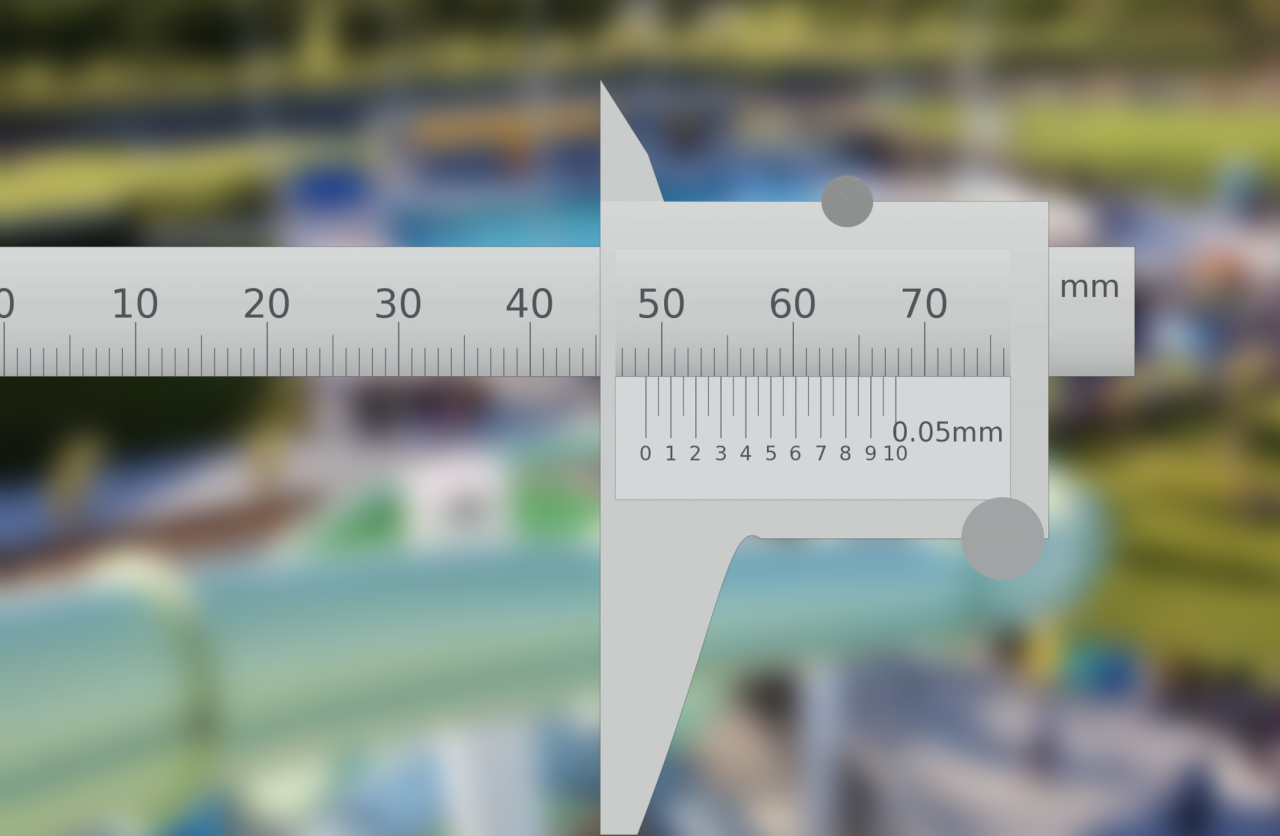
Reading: **48.8** mm
